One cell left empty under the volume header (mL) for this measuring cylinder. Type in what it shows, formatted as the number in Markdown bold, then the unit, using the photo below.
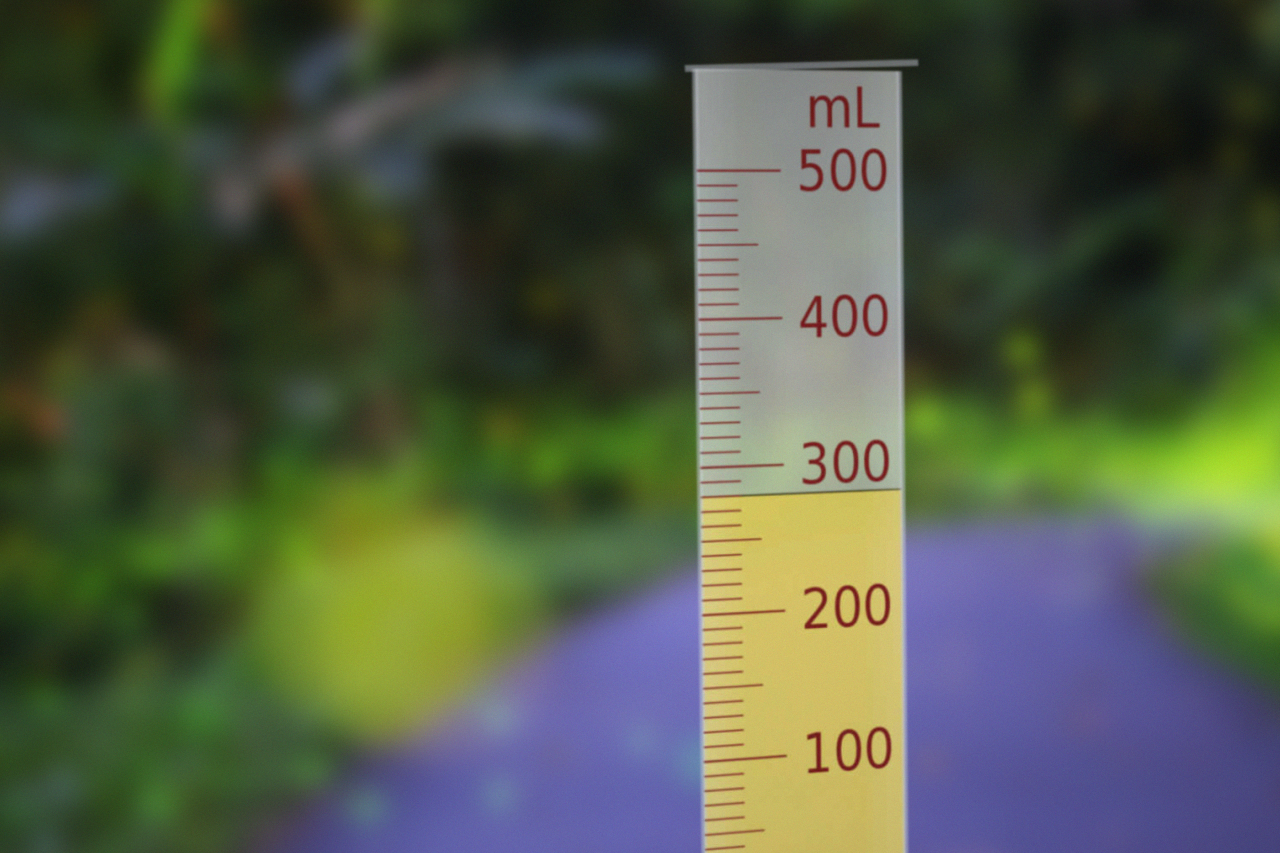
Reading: **280** mL
